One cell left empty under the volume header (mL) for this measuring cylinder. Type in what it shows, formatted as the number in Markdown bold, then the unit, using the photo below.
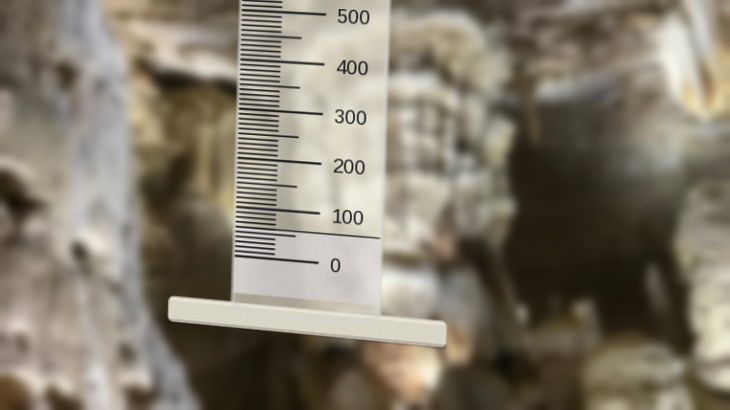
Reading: **60** mL
